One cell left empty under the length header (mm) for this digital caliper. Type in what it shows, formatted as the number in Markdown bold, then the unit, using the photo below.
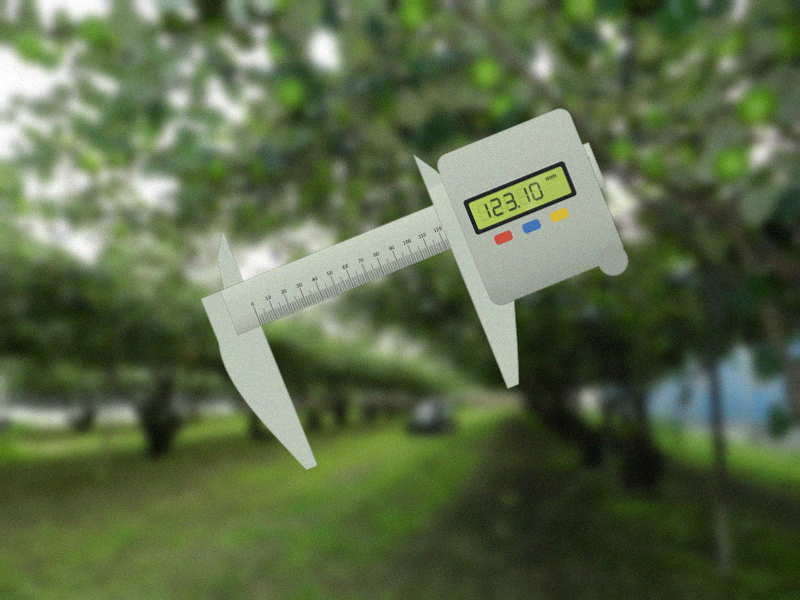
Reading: **123.10** mm
